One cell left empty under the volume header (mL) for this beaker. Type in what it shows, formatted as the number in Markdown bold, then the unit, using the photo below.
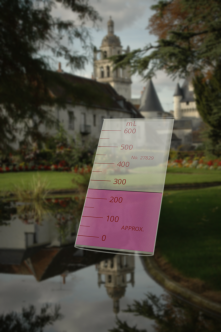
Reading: **250** mL
